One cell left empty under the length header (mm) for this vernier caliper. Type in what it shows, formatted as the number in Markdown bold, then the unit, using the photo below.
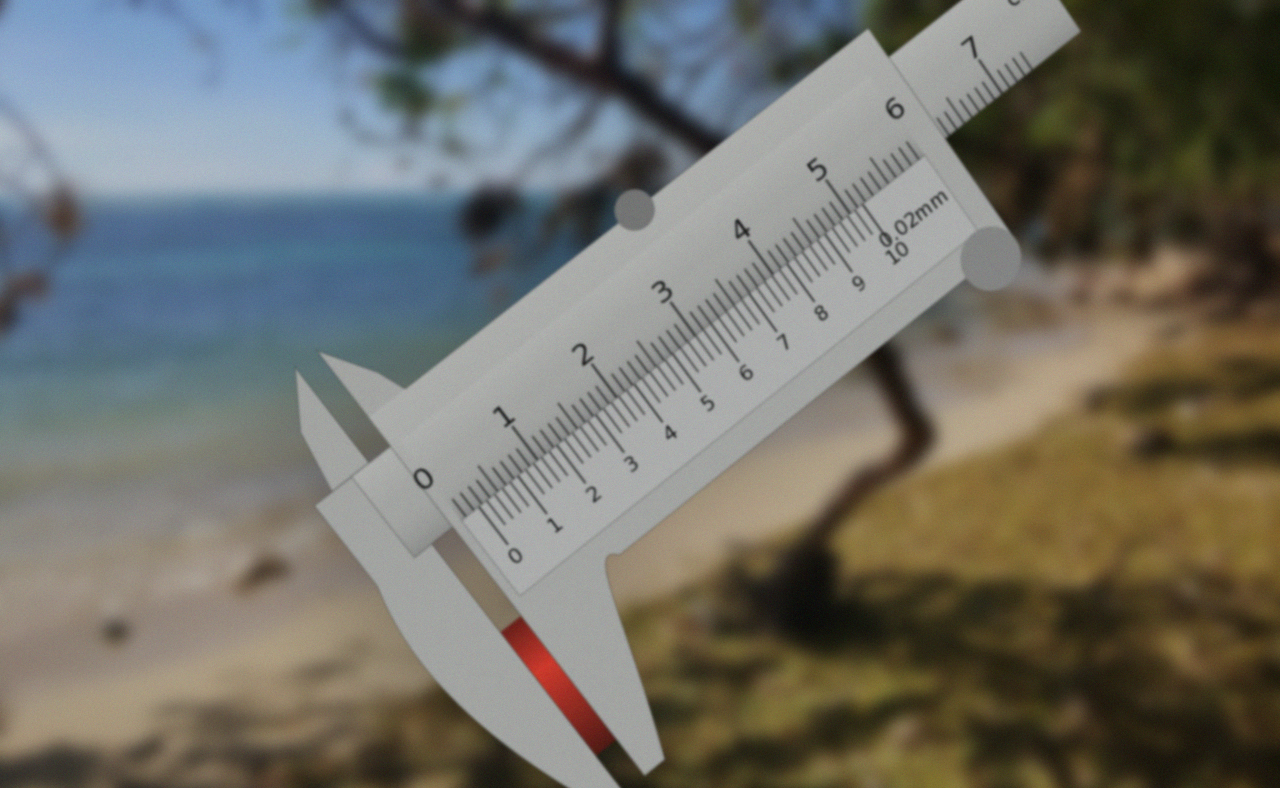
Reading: **2.6** mm
